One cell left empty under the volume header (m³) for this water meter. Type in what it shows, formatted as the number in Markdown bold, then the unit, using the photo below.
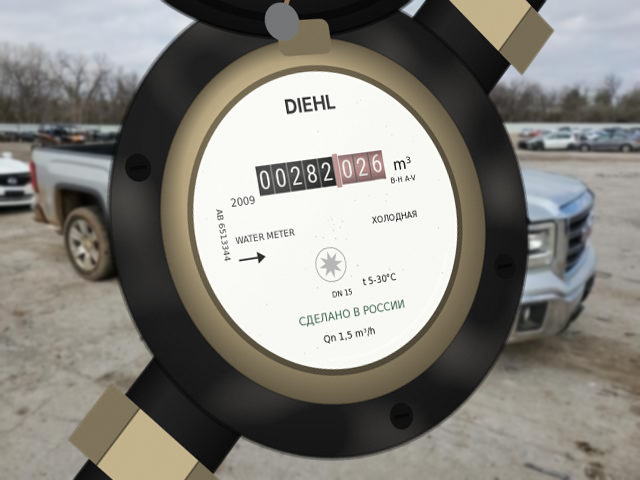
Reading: **282.026** m³
